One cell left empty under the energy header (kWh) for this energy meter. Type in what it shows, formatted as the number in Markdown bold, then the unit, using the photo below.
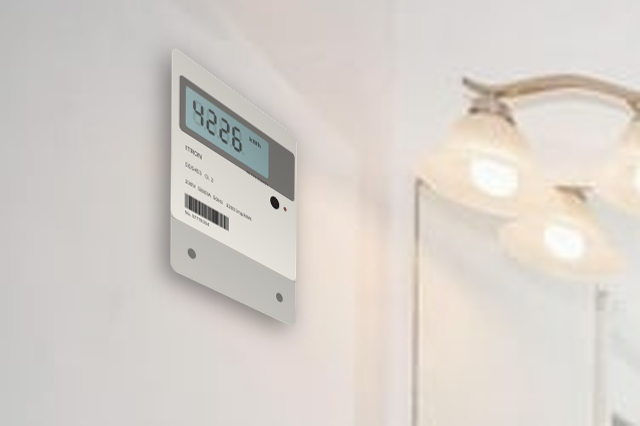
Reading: **4226** kWh
